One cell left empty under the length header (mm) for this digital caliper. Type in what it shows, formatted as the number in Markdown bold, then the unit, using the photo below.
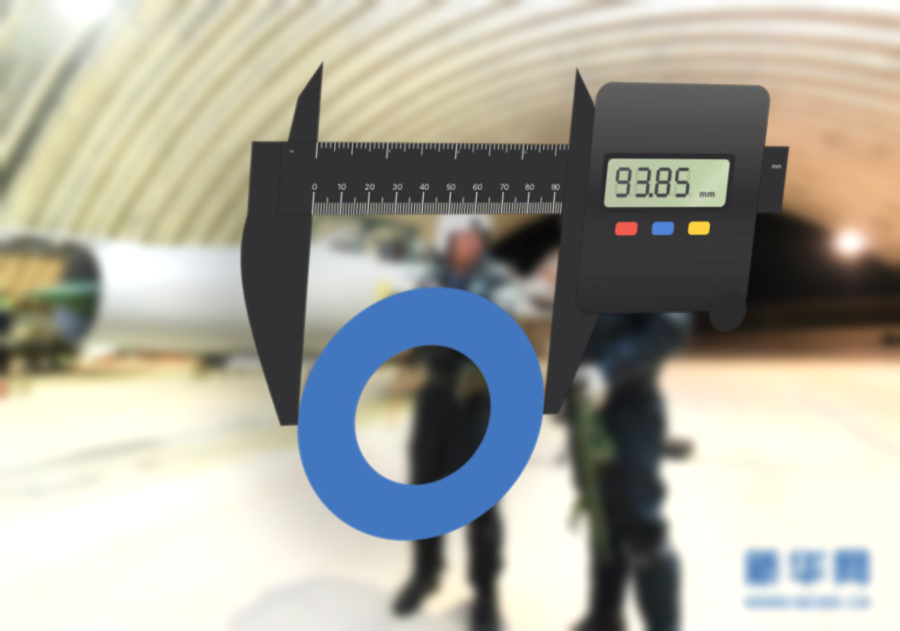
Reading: **93.85** mm
